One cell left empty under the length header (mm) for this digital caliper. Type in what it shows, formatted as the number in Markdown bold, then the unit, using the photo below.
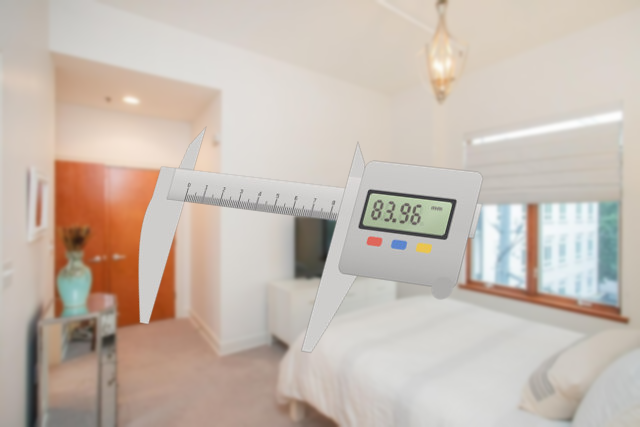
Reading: **83.96** mm
